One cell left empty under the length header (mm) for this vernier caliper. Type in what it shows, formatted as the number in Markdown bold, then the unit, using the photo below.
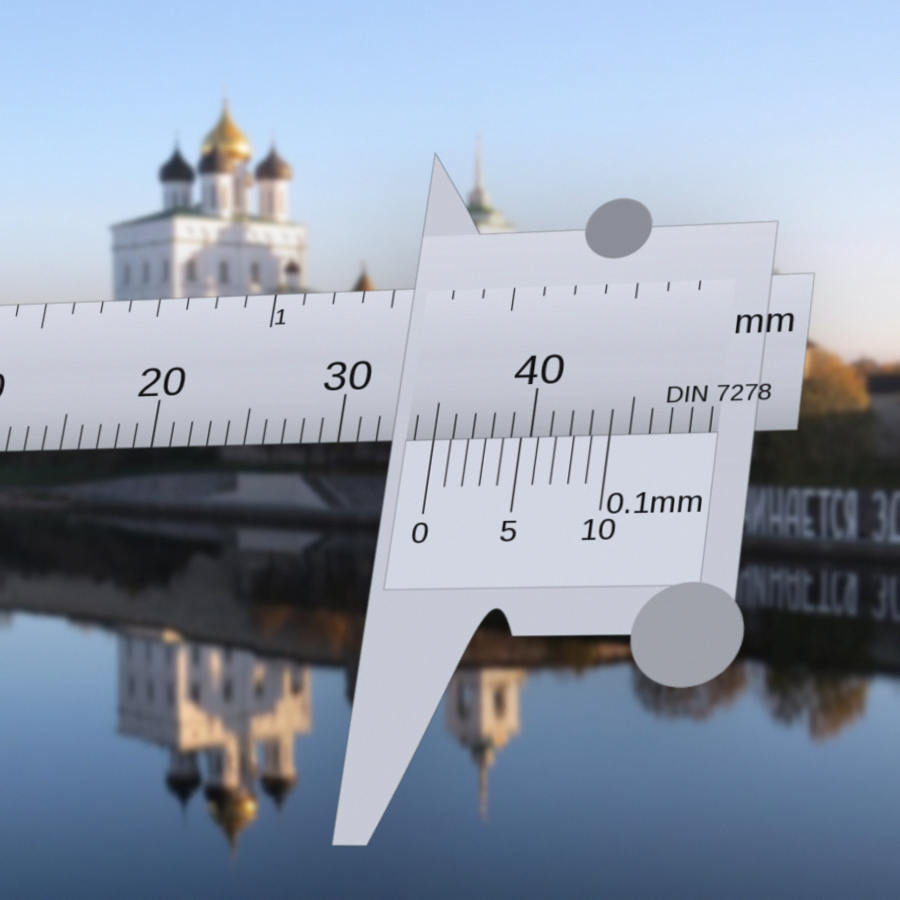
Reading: **35.0** mm
